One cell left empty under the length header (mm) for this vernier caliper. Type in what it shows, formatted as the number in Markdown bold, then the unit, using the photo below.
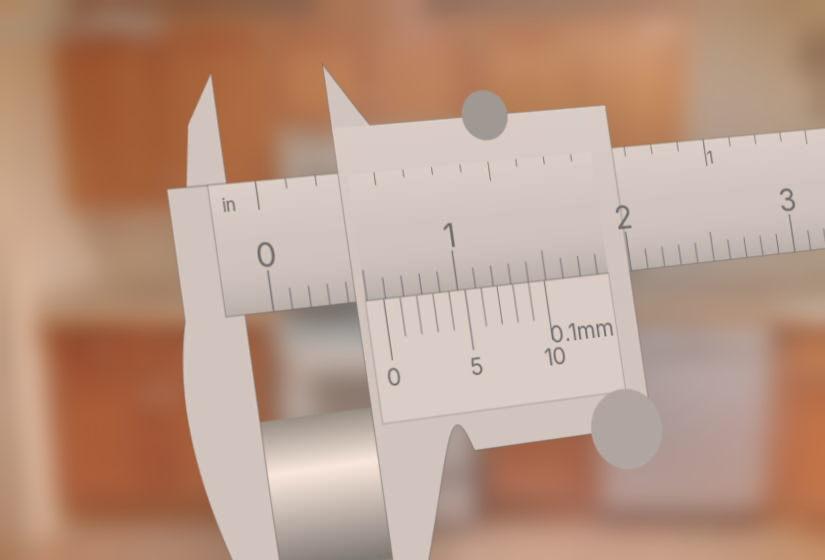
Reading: **5.9** mm
